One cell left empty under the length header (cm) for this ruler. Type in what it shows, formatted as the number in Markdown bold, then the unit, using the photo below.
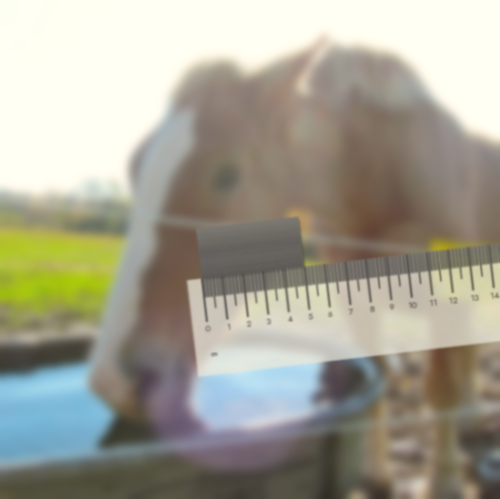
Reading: **5** cm
